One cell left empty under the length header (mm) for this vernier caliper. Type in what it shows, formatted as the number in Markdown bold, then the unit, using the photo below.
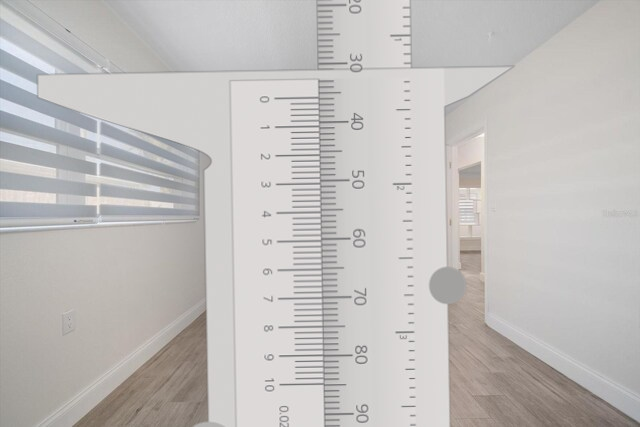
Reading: **35.8** mm
